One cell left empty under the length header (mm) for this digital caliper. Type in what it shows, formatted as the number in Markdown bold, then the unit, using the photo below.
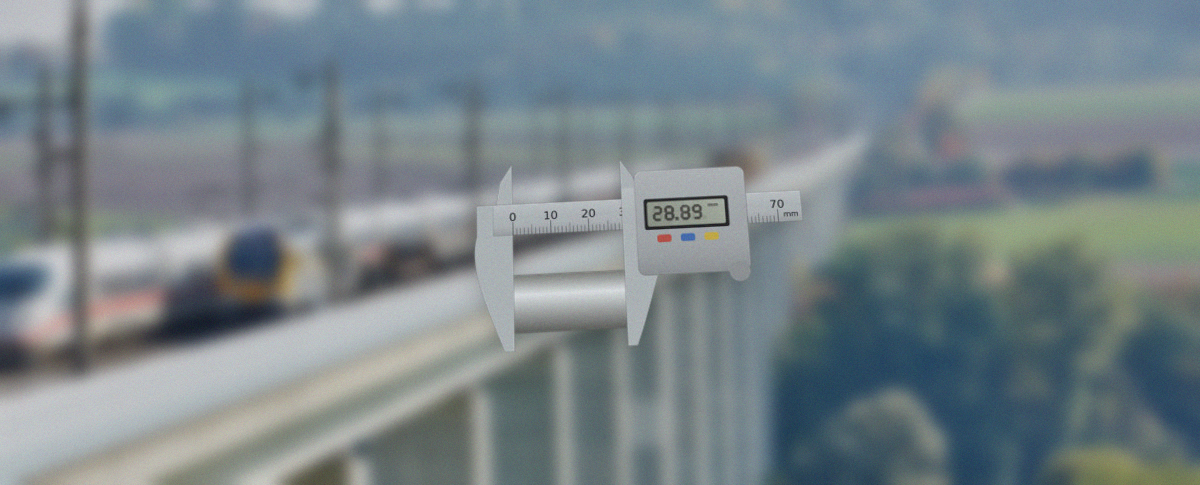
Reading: **28.89** mm
